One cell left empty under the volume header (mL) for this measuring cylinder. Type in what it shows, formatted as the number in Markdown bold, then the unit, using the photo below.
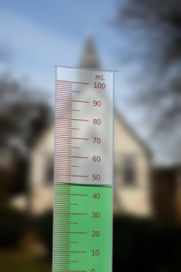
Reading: **45** mL
